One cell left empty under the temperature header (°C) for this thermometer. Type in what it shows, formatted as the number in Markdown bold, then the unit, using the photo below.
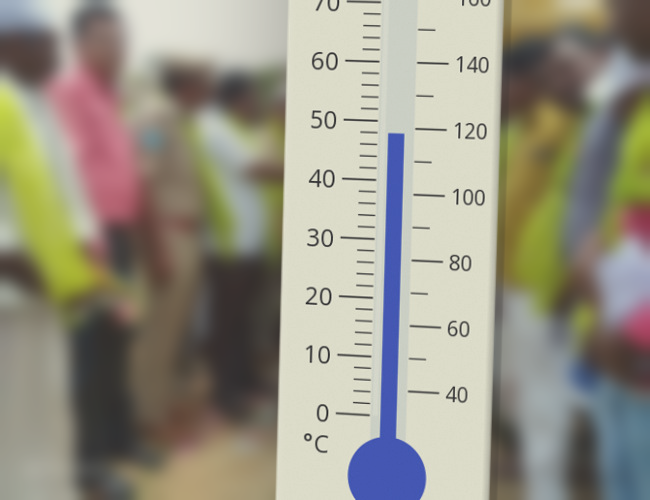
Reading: **48** °C
